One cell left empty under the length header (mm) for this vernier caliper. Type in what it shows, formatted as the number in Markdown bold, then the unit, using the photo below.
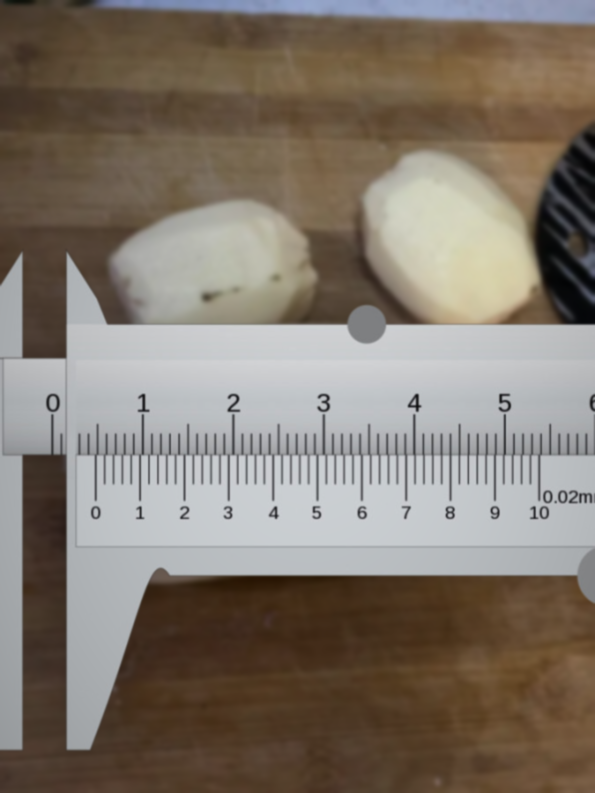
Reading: **4.8** mm
